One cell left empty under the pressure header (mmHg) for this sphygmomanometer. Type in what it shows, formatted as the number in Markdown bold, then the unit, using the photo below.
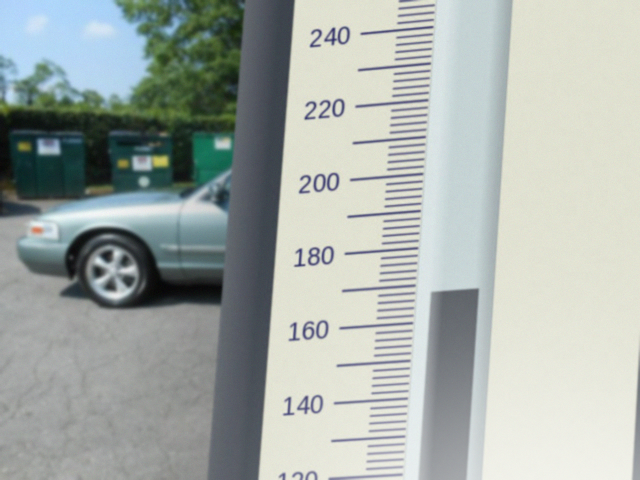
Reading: **168** mmHg
